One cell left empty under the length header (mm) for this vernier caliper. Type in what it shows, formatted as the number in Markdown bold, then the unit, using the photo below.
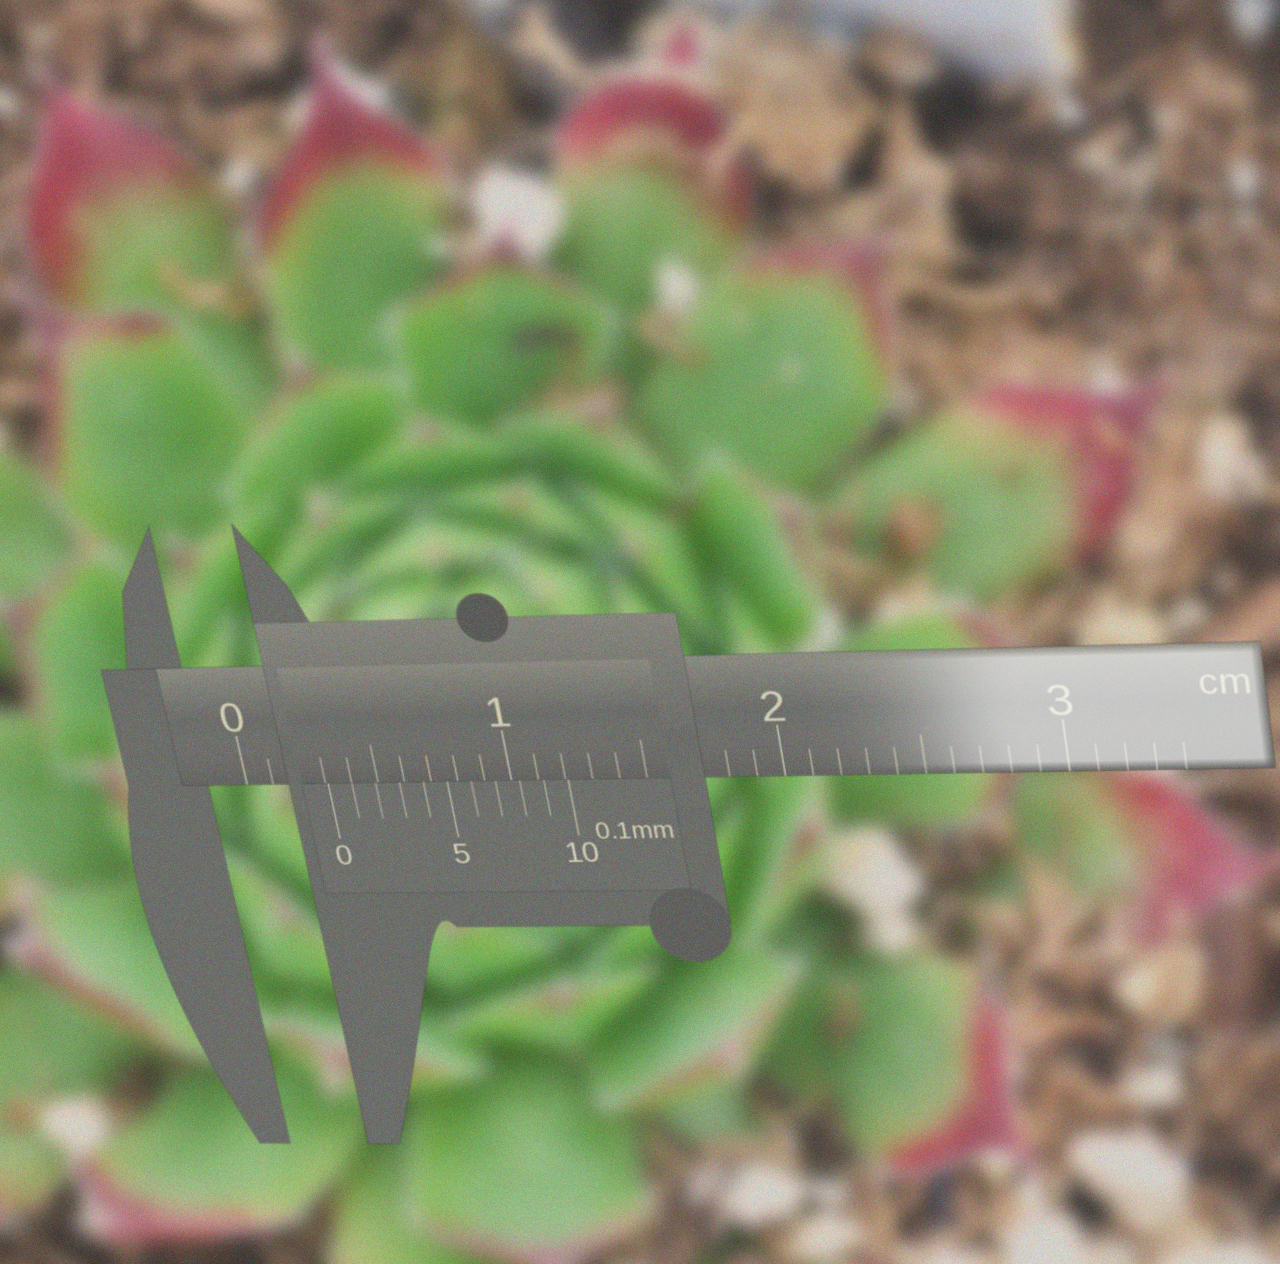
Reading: **3.1** mm
